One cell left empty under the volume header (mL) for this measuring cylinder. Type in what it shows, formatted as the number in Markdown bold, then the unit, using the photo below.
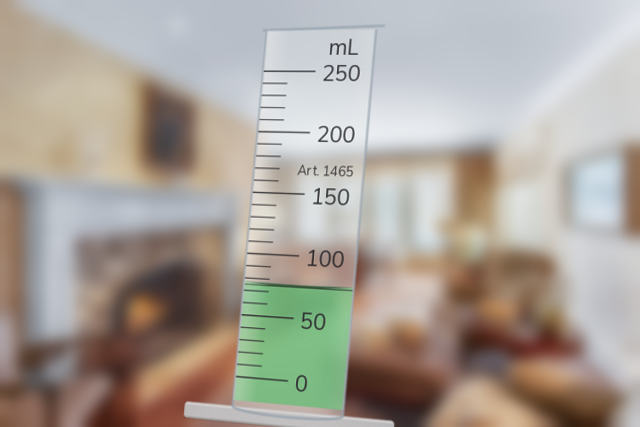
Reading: **75** mL
